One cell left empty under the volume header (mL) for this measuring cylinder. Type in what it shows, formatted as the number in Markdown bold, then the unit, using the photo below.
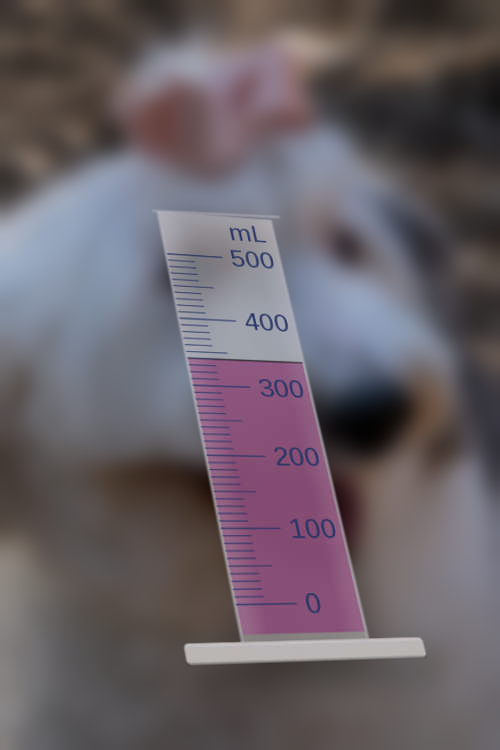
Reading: **340** mL
